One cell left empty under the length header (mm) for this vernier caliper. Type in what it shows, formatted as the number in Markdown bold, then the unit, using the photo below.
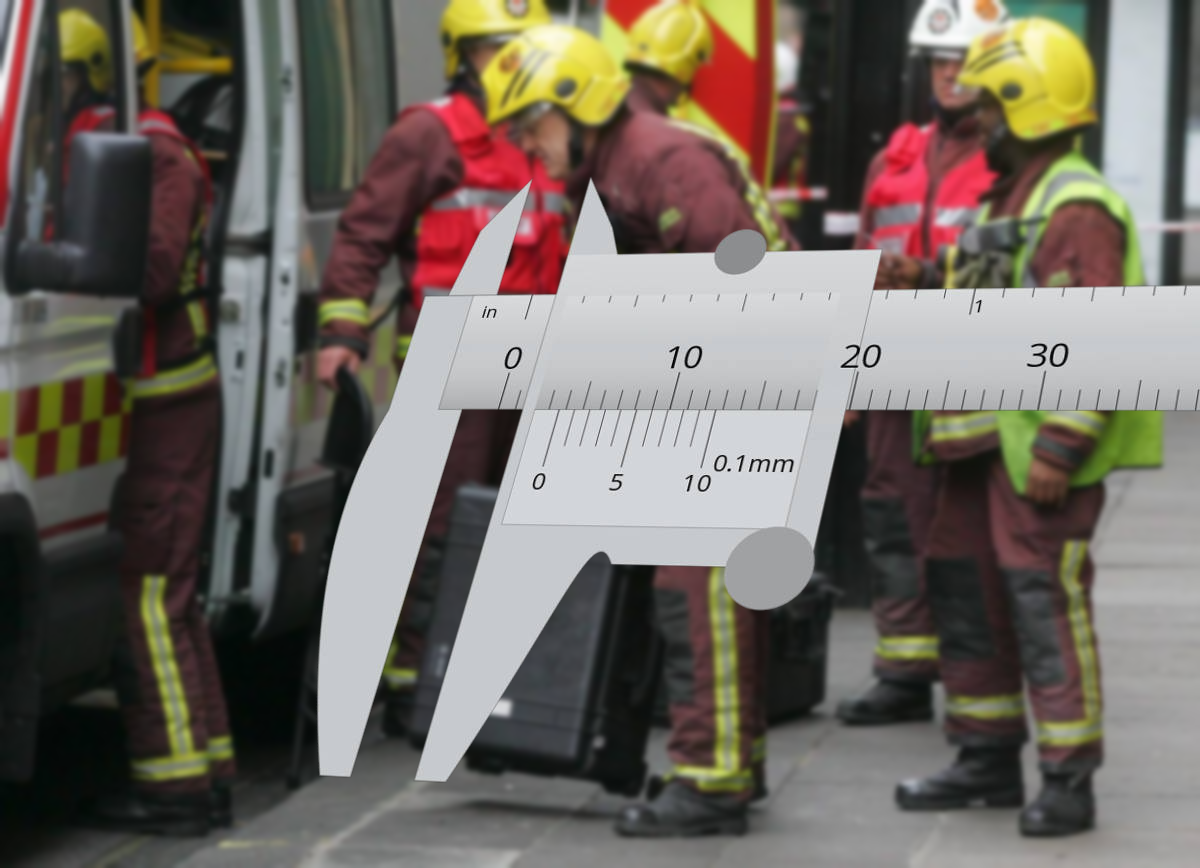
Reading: **3.6** mm
